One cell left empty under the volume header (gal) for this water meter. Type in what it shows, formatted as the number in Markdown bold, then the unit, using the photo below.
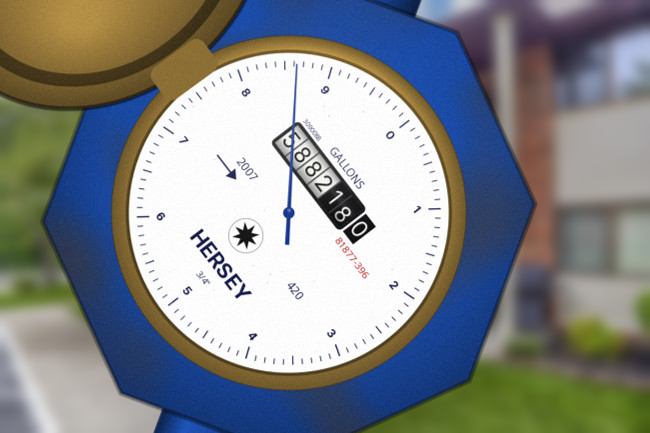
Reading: **5882178.6** gal
